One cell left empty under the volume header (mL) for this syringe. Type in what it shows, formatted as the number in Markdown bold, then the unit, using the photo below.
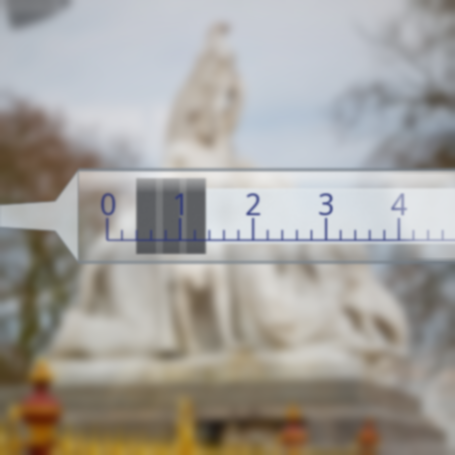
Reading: **0.4** mL
